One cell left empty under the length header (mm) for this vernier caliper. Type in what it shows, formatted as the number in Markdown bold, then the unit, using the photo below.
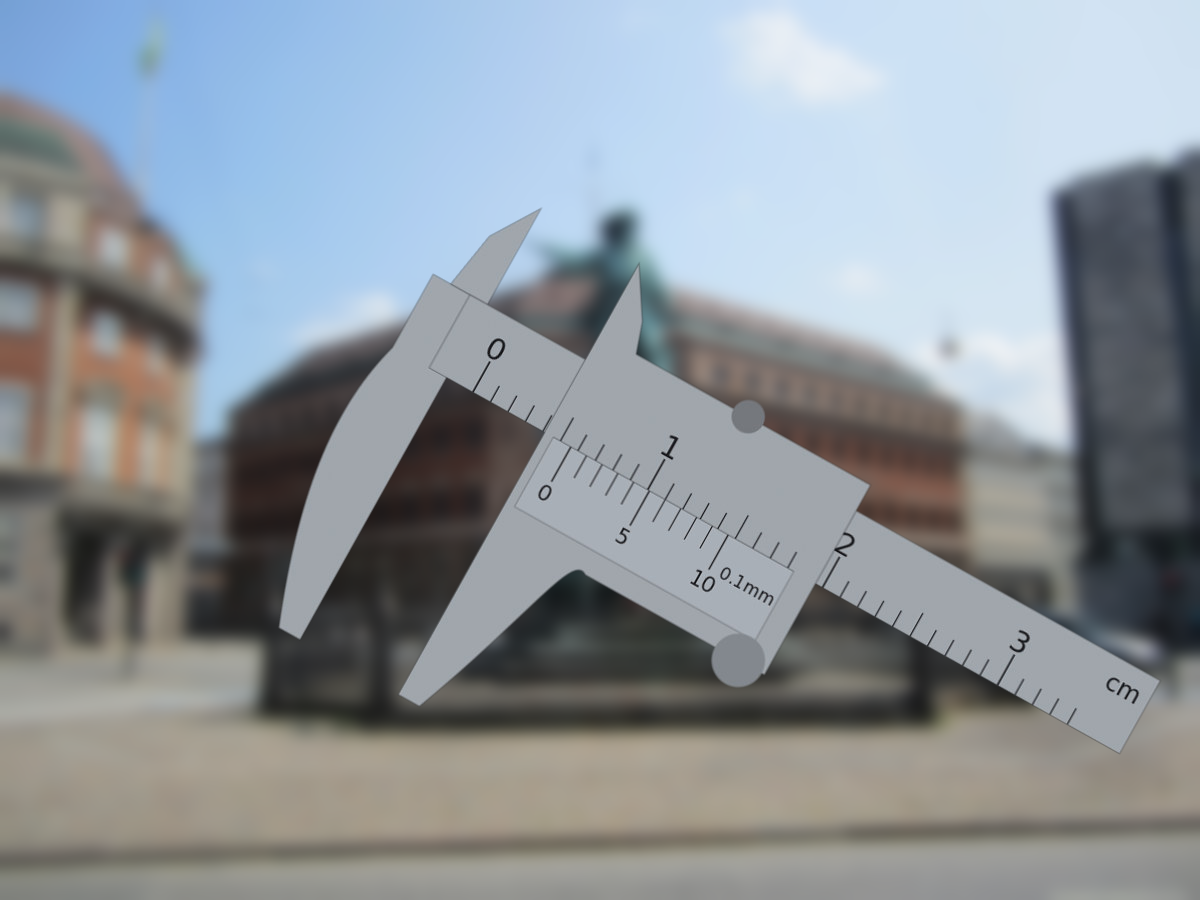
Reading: **5.6** mm
